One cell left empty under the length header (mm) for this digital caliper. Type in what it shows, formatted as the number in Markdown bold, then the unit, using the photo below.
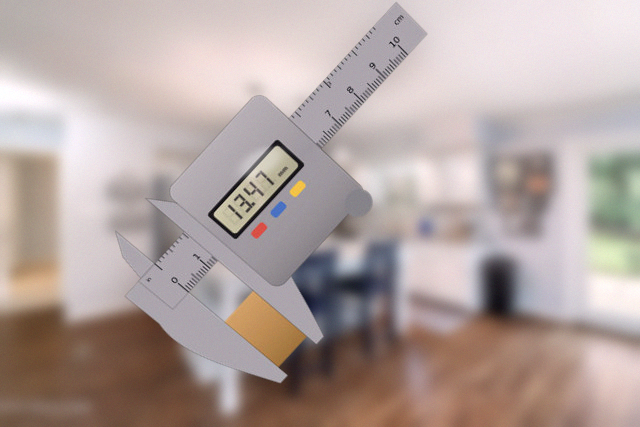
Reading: **13.47** mm
